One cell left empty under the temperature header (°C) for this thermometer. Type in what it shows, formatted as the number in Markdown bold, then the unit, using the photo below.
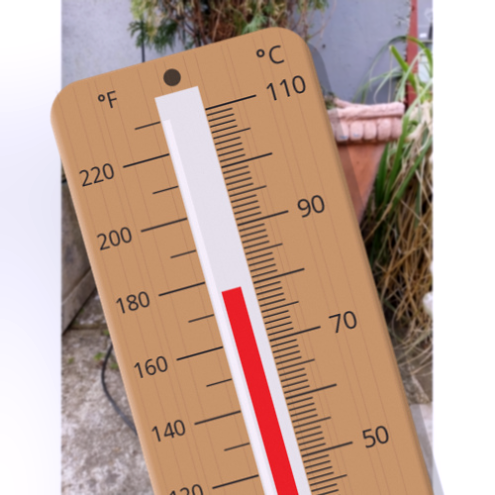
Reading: **80** °C
